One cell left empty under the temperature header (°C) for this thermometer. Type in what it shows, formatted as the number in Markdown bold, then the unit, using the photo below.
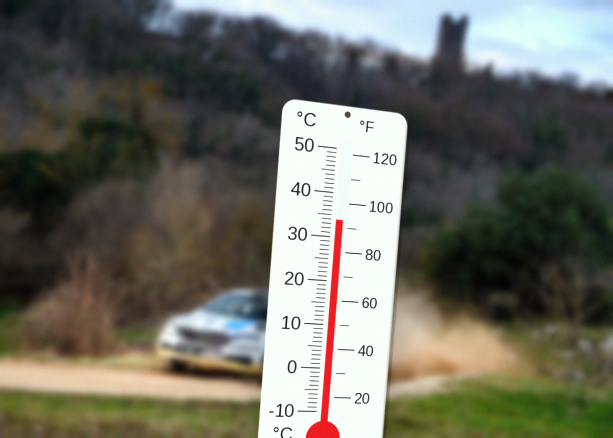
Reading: **34** °C
